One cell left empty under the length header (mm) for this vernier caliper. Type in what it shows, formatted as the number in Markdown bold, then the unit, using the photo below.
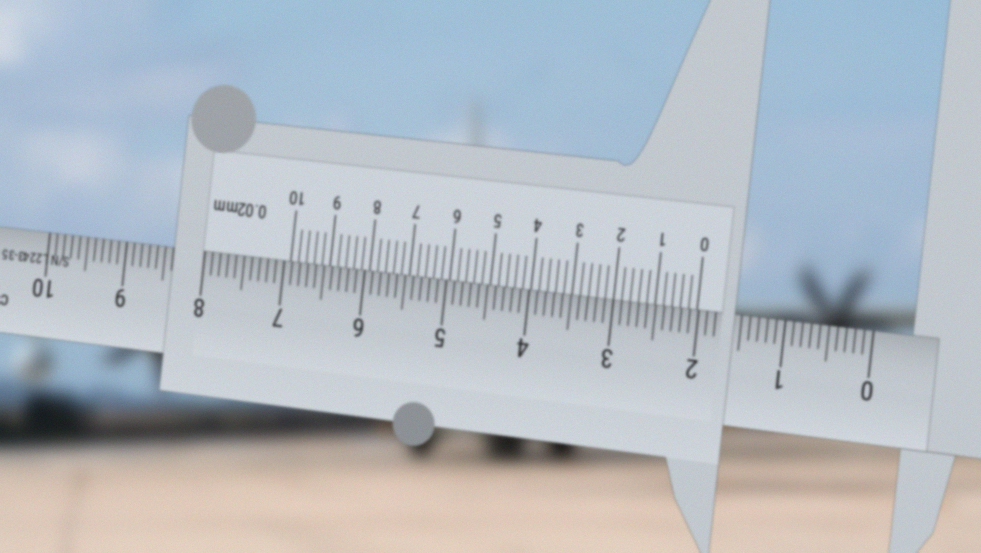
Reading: **20.2** mm
